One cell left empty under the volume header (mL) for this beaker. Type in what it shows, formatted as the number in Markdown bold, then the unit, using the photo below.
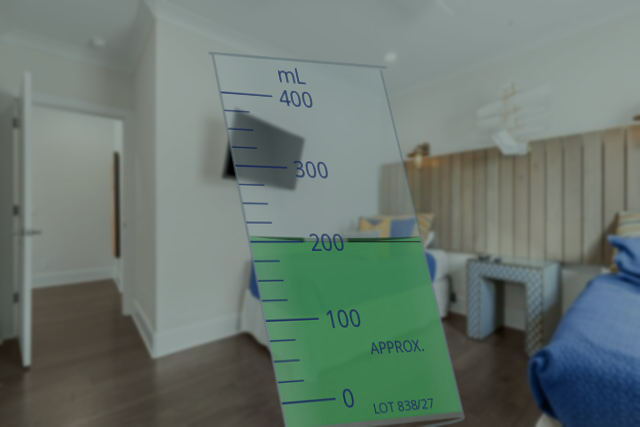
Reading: **200** mL
